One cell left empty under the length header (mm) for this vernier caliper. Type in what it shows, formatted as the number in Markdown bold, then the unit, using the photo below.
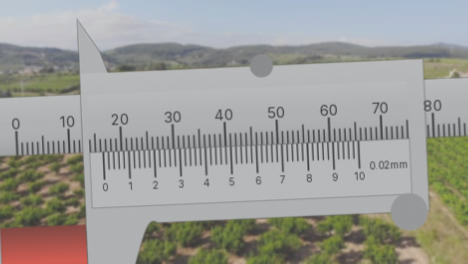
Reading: **16.5** mm
